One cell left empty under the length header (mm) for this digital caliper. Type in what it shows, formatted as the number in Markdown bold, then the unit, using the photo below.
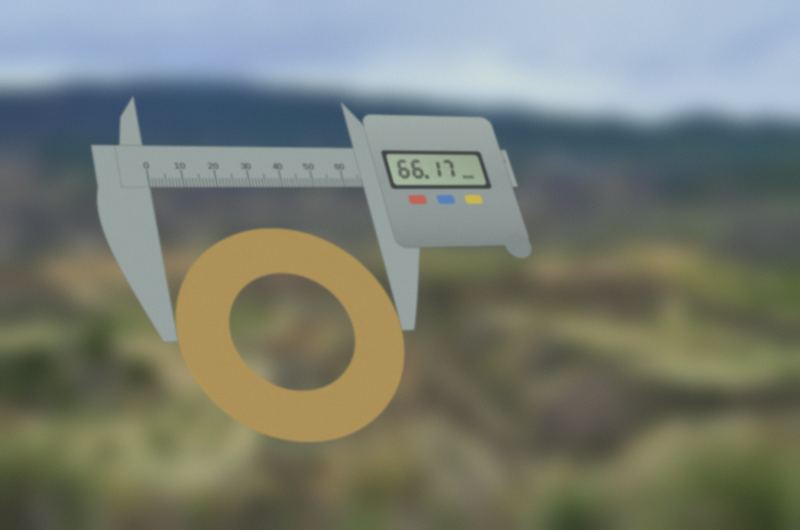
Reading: **66.17** mm
